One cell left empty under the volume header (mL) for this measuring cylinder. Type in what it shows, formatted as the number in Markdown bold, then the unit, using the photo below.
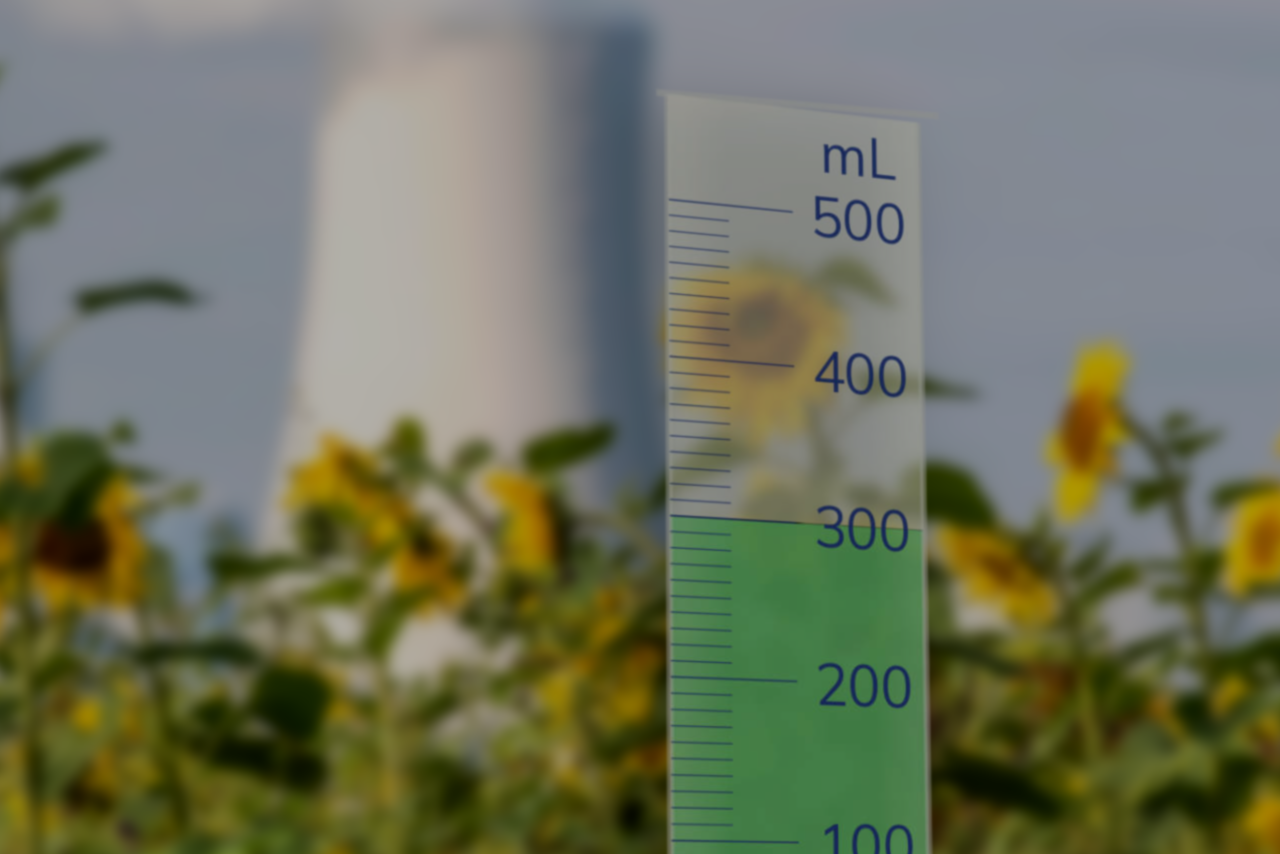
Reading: **300** mL
